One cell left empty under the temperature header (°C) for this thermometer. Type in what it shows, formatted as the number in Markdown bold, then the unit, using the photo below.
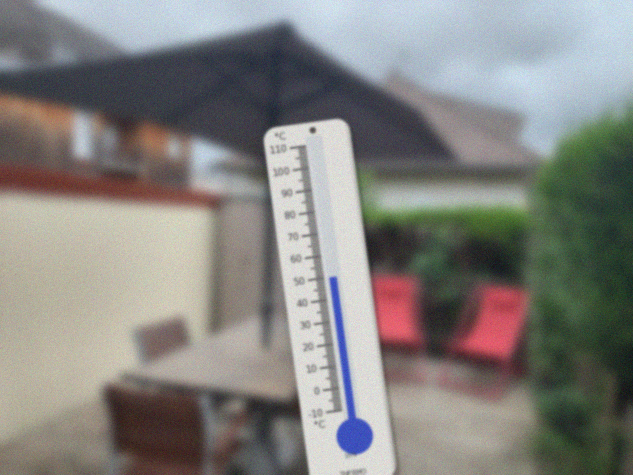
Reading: **50** °C
